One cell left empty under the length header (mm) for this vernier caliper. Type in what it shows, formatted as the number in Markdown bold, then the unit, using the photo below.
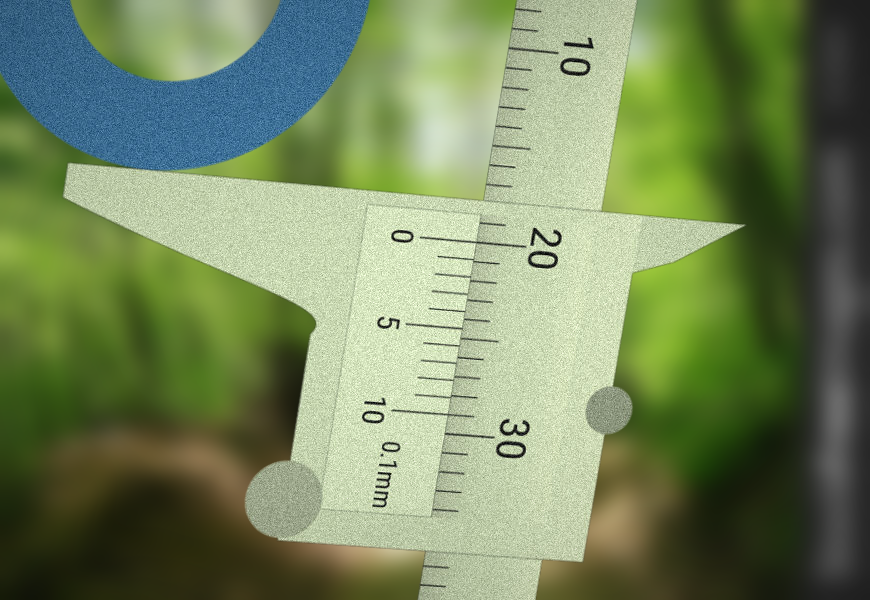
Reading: **20.0** mm
